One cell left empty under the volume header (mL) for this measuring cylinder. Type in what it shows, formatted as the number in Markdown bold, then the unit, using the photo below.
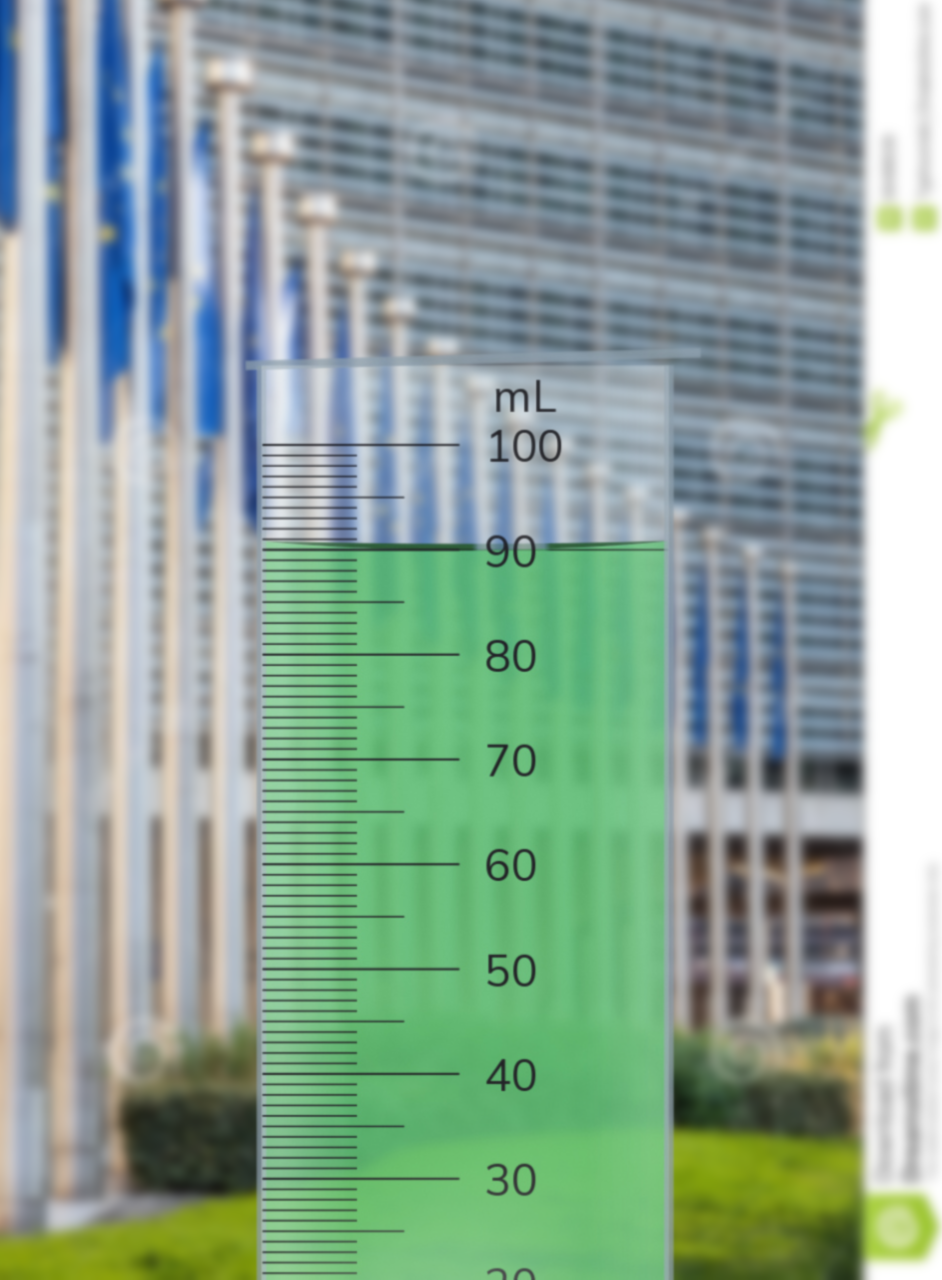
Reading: **90** mL
